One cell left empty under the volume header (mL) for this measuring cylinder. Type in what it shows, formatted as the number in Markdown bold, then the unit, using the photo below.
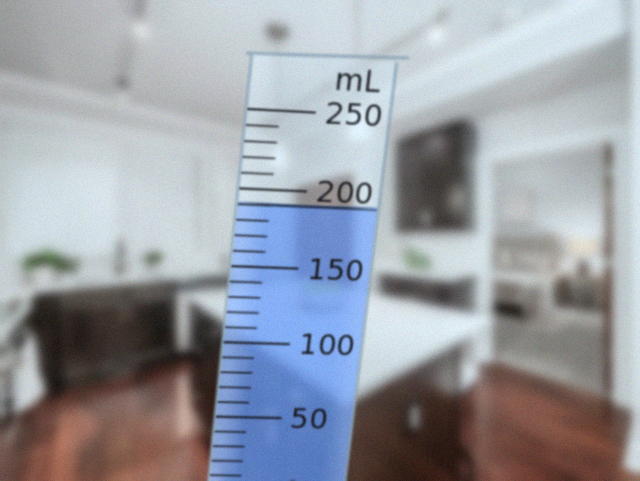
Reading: **190** mL
